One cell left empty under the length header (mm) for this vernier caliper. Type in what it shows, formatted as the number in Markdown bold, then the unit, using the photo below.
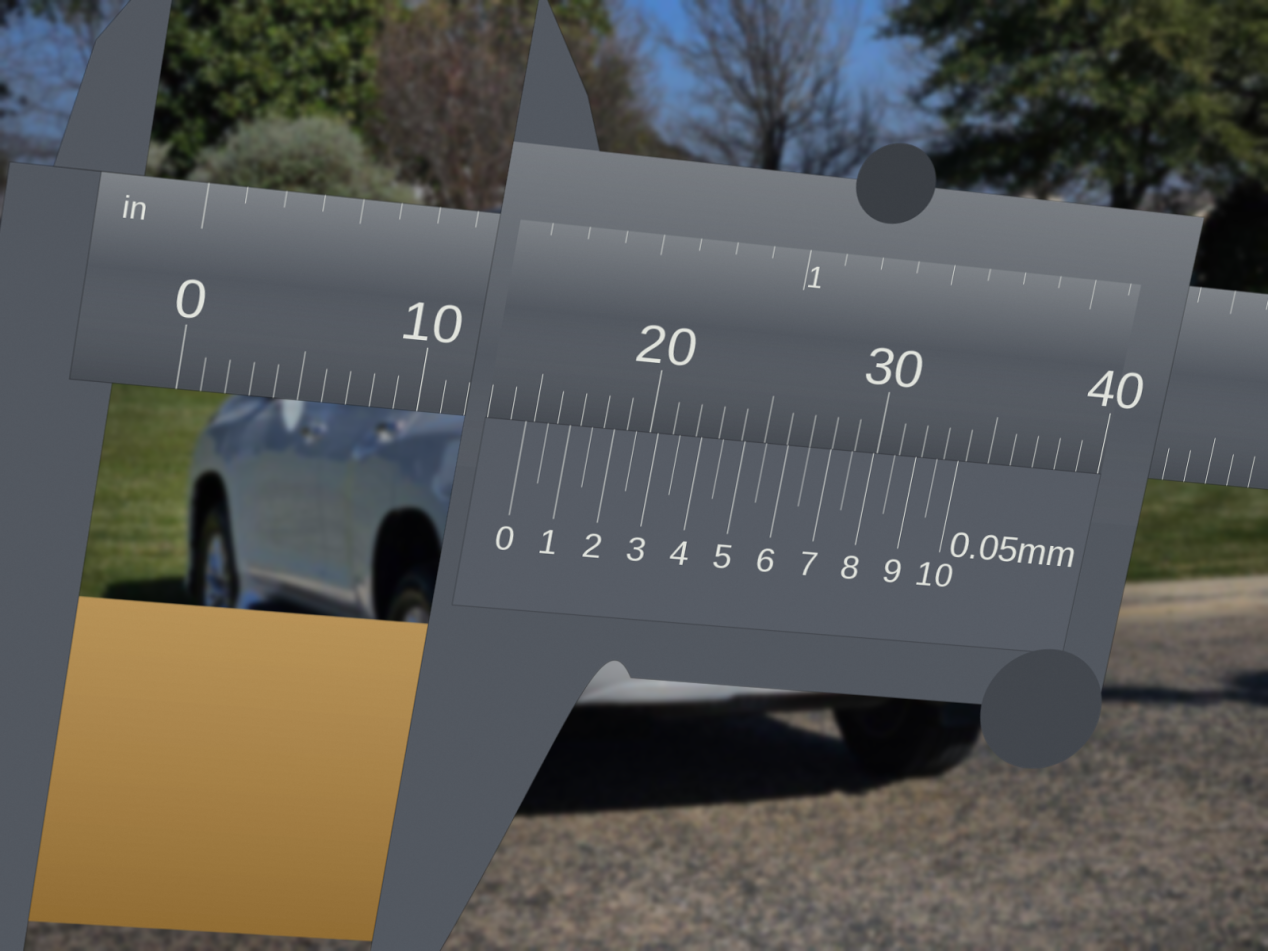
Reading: **14.65** mm
